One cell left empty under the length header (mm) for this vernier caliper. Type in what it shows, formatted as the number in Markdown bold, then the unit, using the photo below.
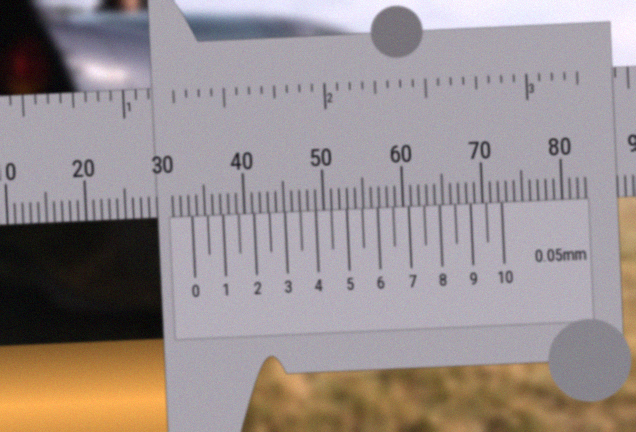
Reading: **33.4** mm
